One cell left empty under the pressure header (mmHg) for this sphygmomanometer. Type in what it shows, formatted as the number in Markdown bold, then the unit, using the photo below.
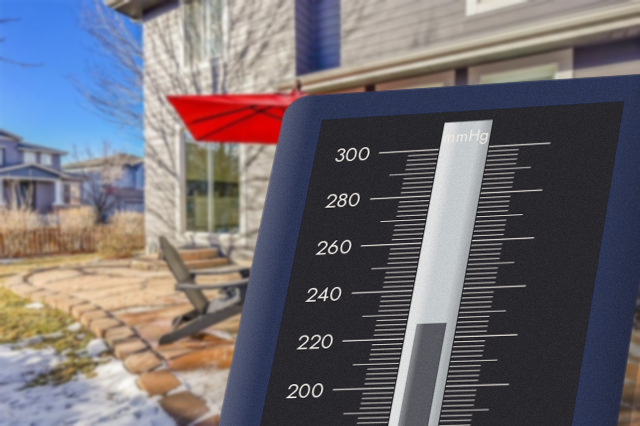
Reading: **226** mmHg
